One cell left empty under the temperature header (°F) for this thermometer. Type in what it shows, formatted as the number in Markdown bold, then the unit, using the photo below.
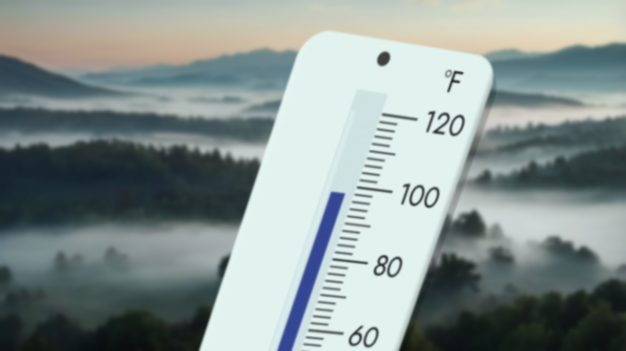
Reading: **98** °F
